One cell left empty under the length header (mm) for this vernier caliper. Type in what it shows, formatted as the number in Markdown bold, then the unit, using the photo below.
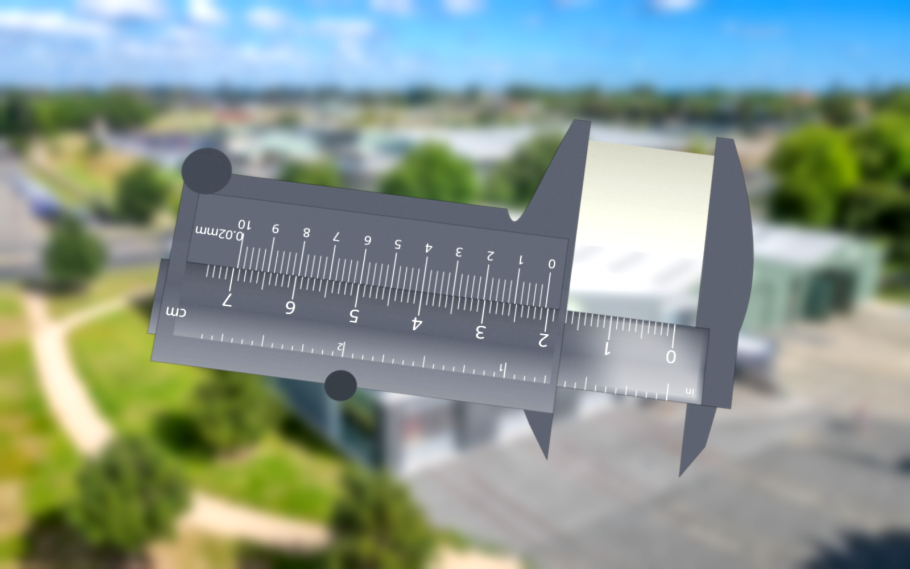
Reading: **20.4** mm
